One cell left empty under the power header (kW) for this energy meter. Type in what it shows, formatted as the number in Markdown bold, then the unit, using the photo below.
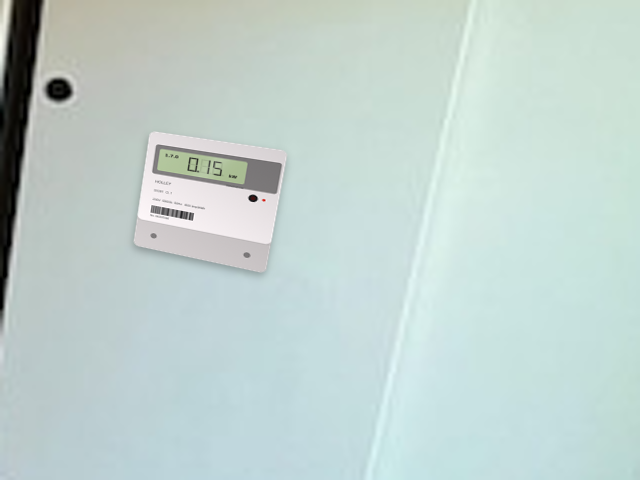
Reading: **0.15** kW
